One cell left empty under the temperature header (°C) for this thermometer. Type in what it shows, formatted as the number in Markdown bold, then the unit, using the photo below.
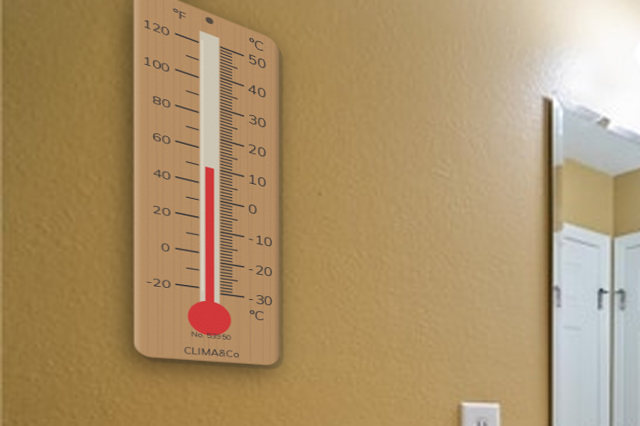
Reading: **10** °C
